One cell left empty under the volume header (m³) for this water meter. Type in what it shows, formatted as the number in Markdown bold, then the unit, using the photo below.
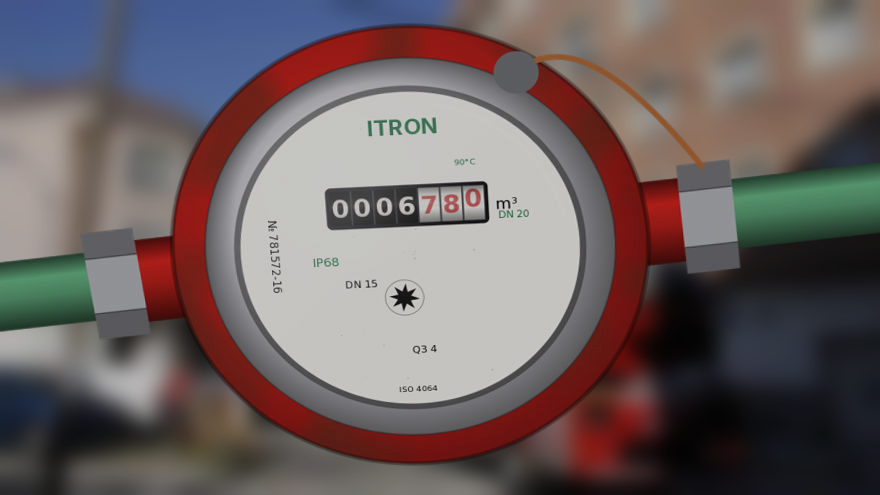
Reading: **6.780** m³
